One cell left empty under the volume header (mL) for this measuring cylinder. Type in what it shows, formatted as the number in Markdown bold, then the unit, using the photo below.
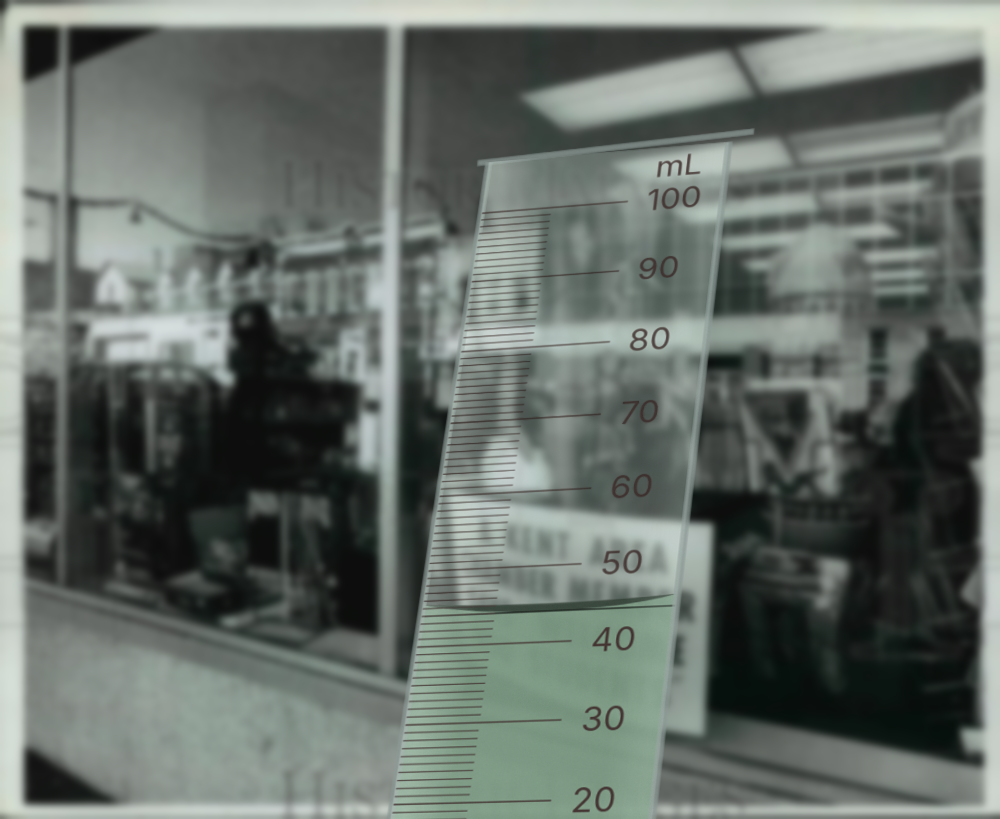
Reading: **44** mL
